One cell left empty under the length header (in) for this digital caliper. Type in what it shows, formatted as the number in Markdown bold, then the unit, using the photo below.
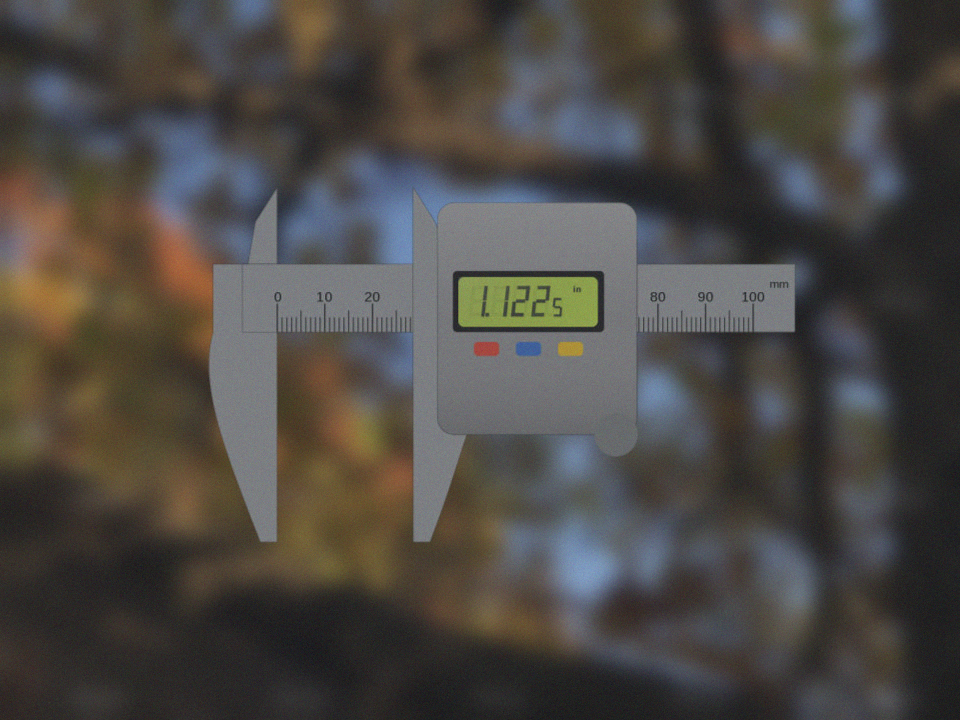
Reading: **1.1225** in
